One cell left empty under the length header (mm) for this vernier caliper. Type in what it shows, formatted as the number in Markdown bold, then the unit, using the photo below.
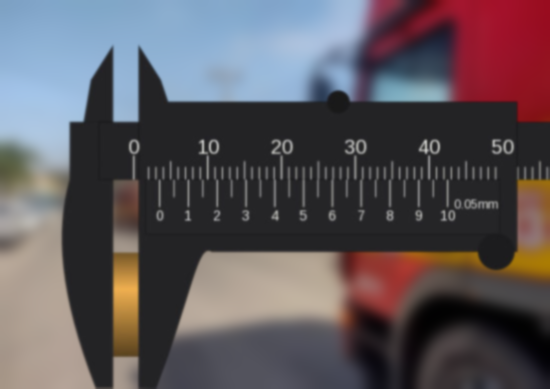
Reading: **3.5** mm
